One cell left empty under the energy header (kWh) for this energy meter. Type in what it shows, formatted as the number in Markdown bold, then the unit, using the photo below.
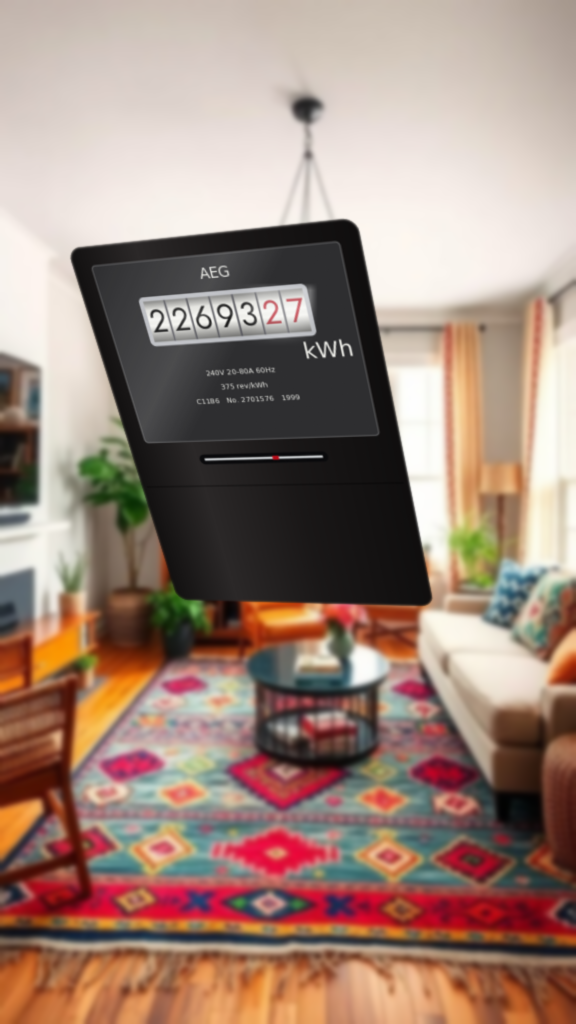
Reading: **22693.27** kWh
